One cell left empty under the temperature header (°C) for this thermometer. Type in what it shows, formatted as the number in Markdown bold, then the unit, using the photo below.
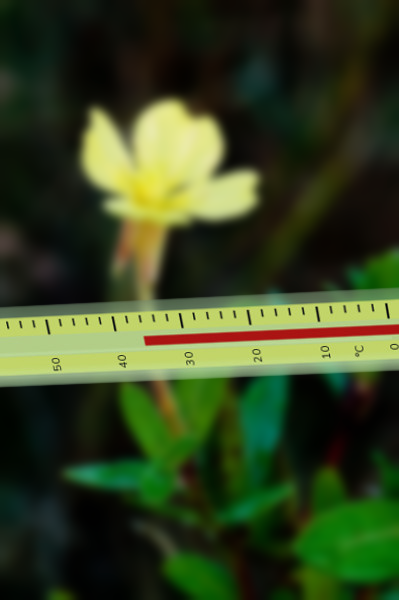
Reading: **36** °C
